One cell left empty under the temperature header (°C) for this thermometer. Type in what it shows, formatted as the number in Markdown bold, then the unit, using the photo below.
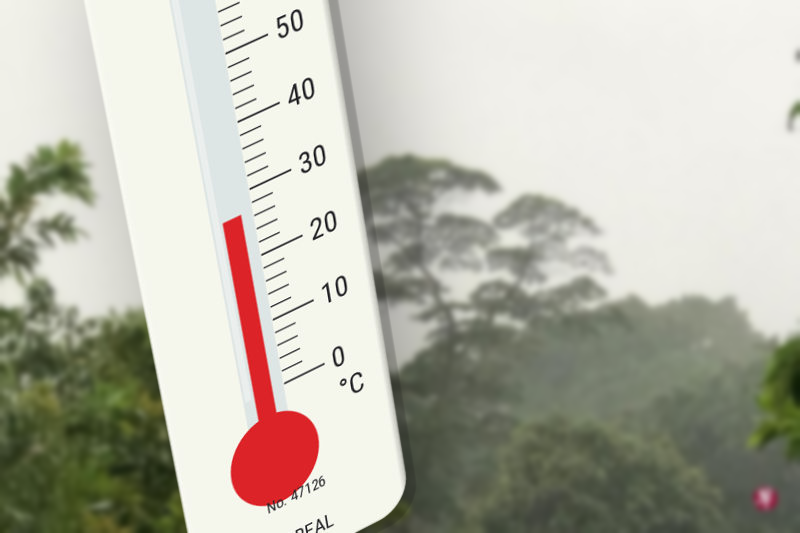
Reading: **27** °C
